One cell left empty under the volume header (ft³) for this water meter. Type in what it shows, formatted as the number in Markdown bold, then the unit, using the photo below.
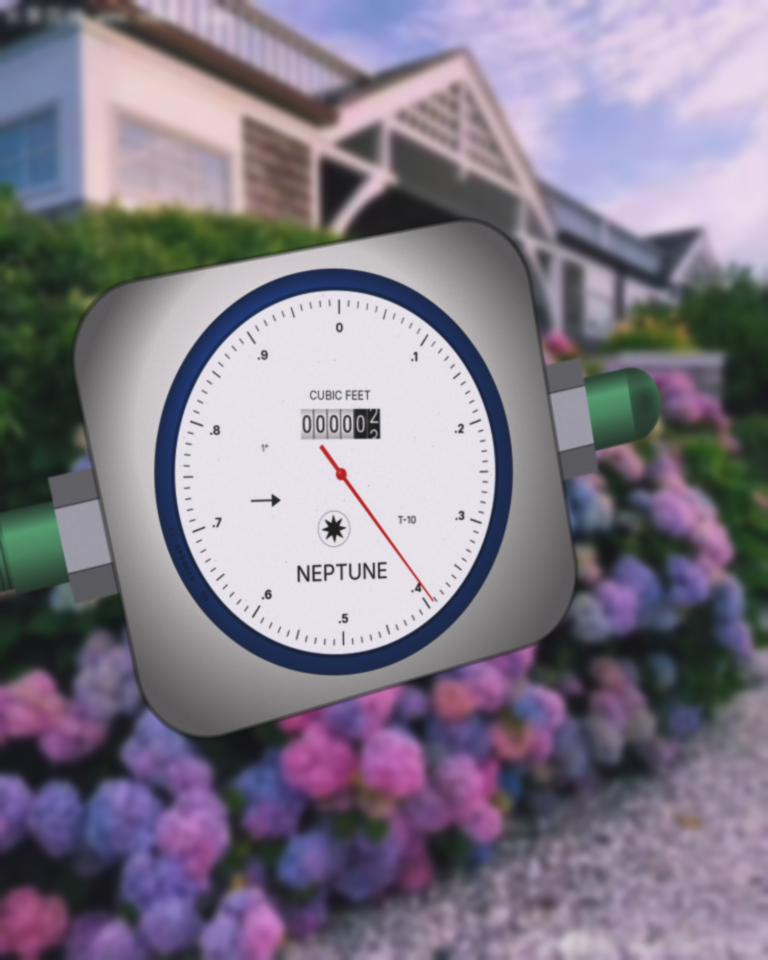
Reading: **2.39** ft³
